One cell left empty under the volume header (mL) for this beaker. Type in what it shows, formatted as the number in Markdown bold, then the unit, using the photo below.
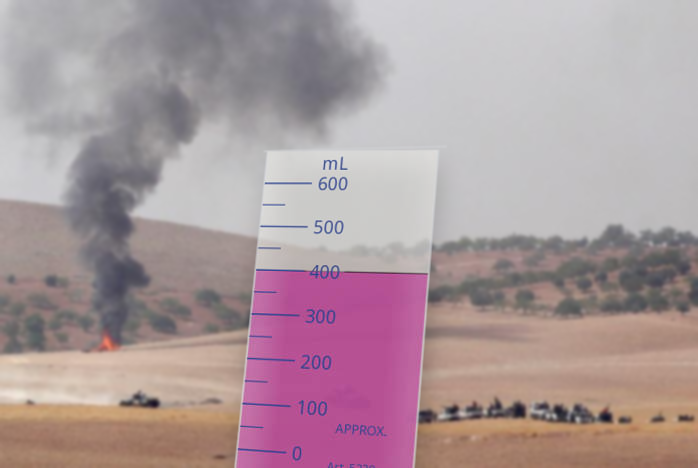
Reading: **400** mL
